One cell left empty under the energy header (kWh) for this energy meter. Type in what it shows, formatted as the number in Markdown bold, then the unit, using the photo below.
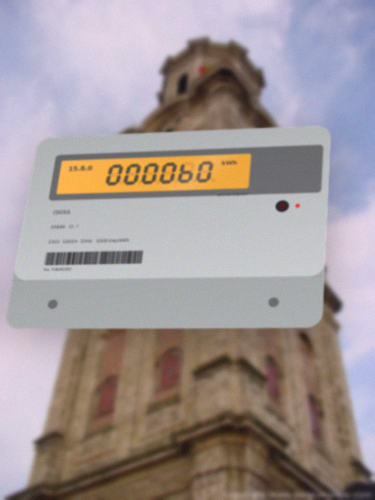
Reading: **60** kWh
